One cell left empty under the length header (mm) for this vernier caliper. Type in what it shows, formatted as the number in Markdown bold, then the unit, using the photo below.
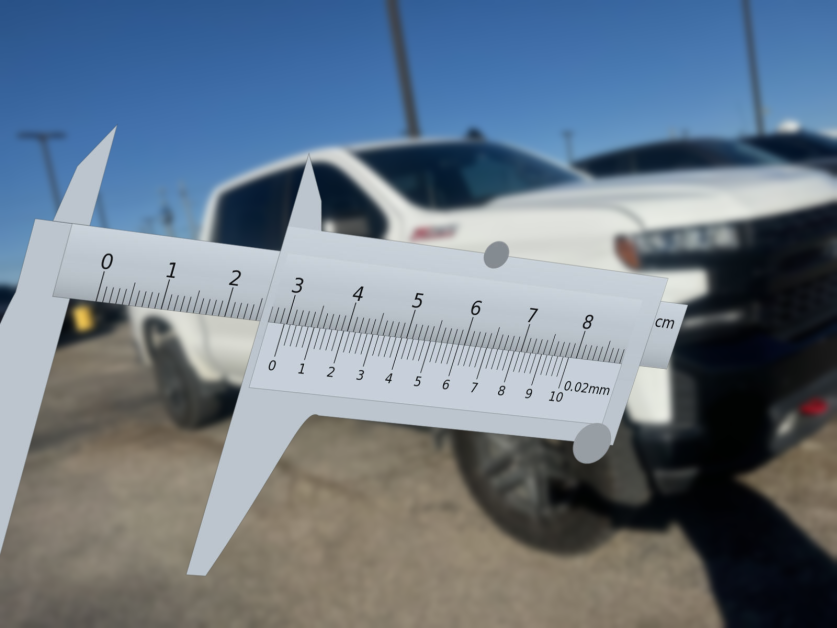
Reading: **29.6** mm
